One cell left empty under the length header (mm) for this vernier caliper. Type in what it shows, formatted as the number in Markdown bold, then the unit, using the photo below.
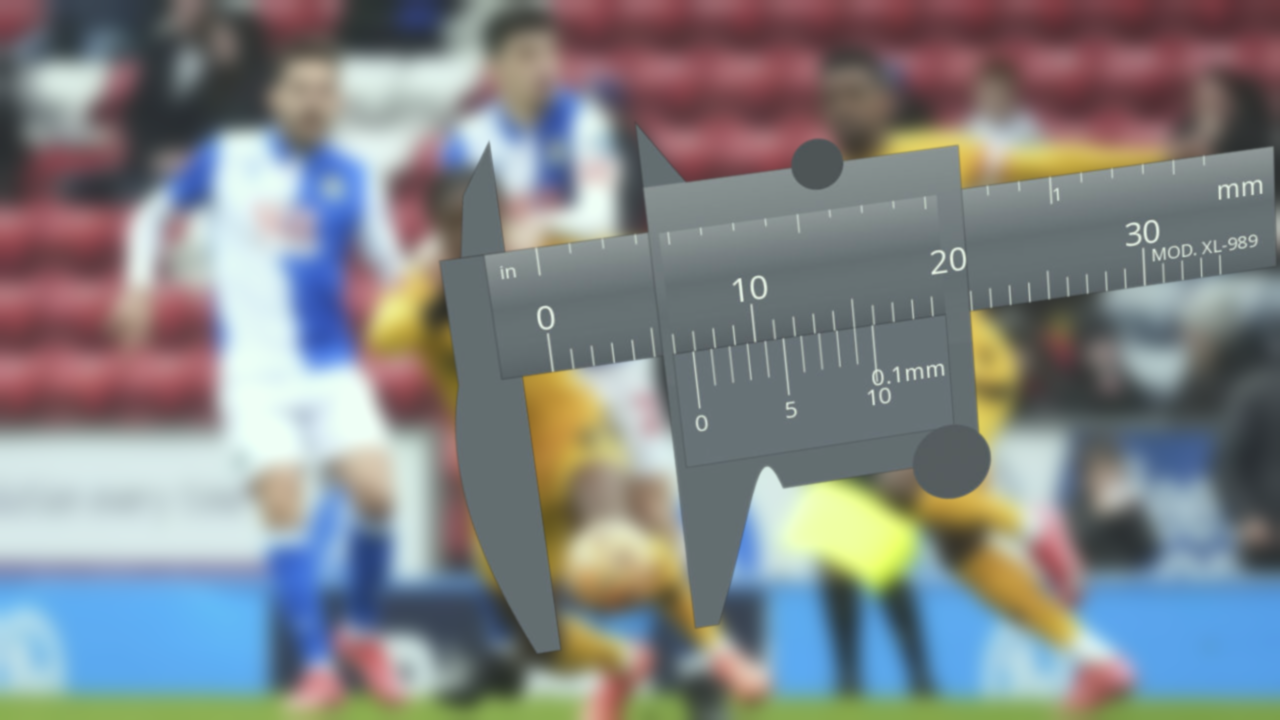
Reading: **6.9** mm
